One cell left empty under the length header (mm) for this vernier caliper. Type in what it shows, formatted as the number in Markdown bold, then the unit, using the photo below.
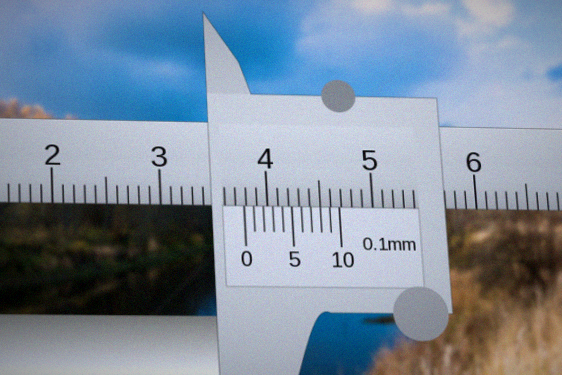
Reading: **37.8** mm
